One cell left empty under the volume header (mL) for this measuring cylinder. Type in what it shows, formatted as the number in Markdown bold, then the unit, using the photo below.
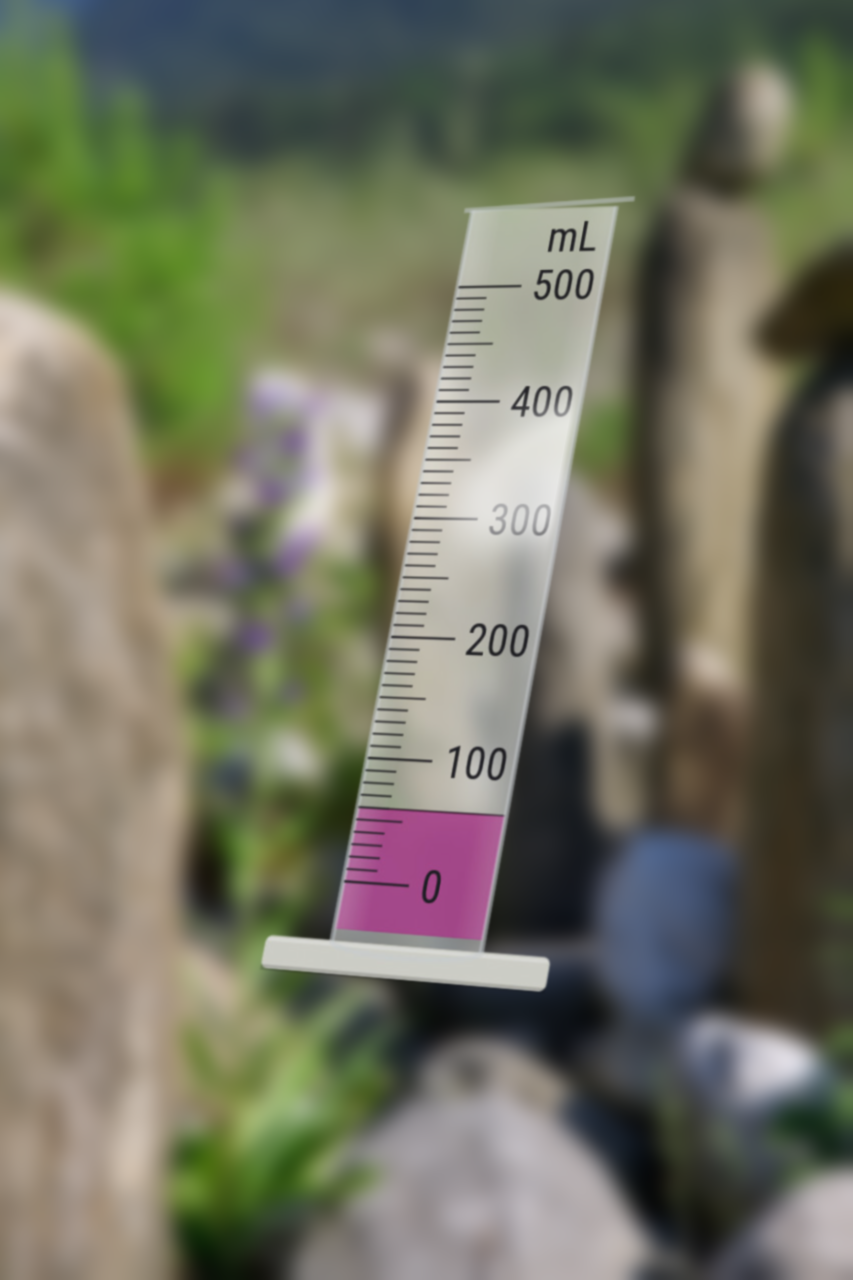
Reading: **60** mL
